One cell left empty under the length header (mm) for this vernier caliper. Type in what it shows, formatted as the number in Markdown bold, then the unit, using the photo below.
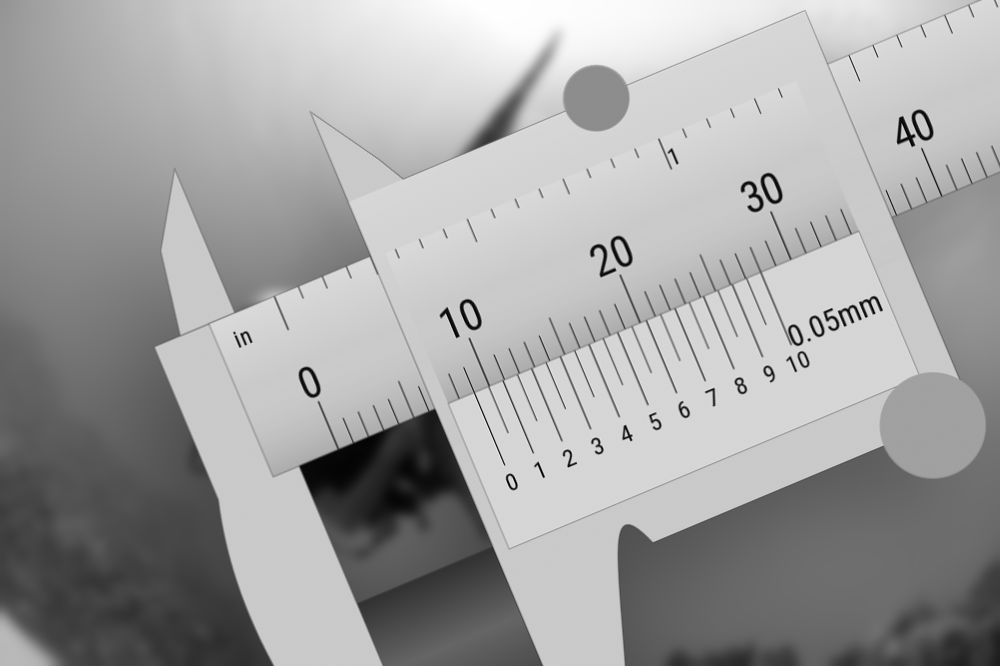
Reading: **9.0** mm
